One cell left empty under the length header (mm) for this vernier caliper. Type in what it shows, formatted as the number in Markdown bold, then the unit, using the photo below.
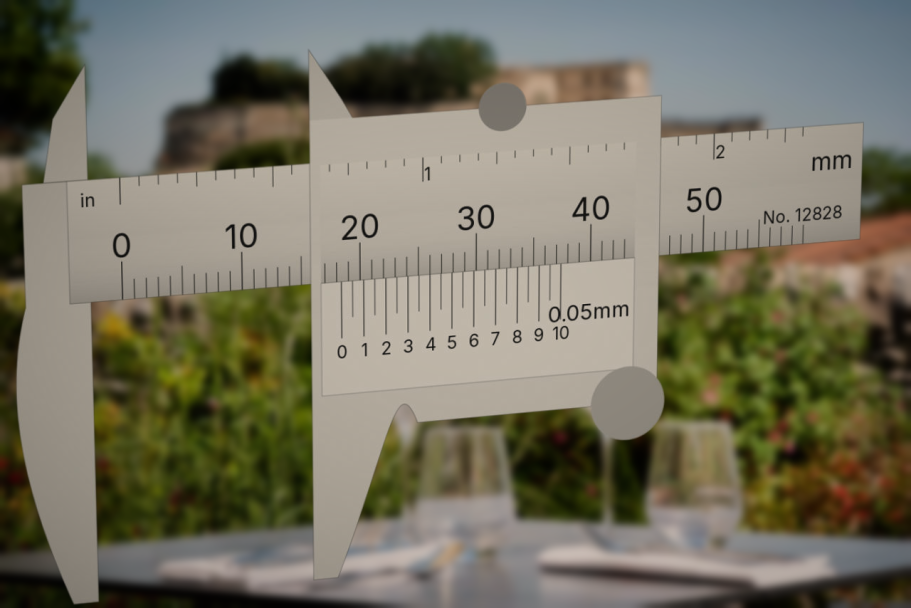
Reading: **18.4** mm
